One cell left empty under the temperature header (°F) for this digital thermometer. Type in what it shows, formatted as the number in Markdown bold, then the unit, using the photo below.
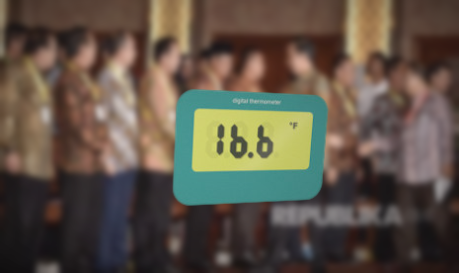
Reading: **16.6** °F
